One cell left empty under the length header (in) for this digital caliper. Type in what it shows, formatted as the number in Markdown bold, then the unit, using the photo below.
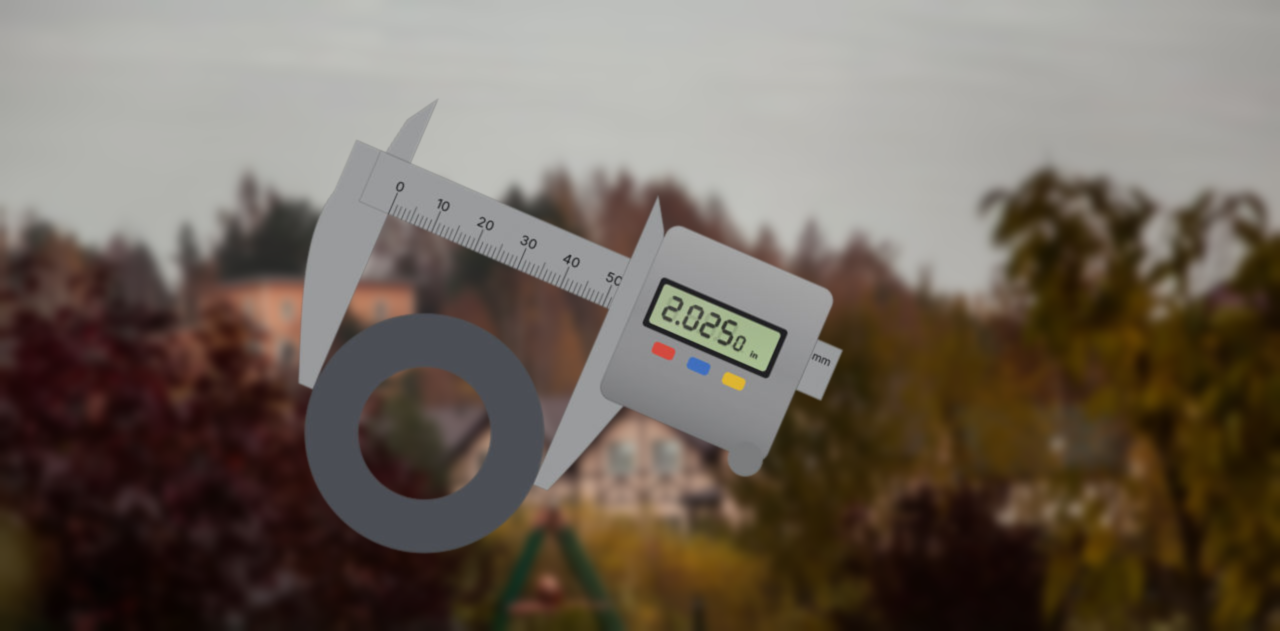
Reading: **2.0250** in
